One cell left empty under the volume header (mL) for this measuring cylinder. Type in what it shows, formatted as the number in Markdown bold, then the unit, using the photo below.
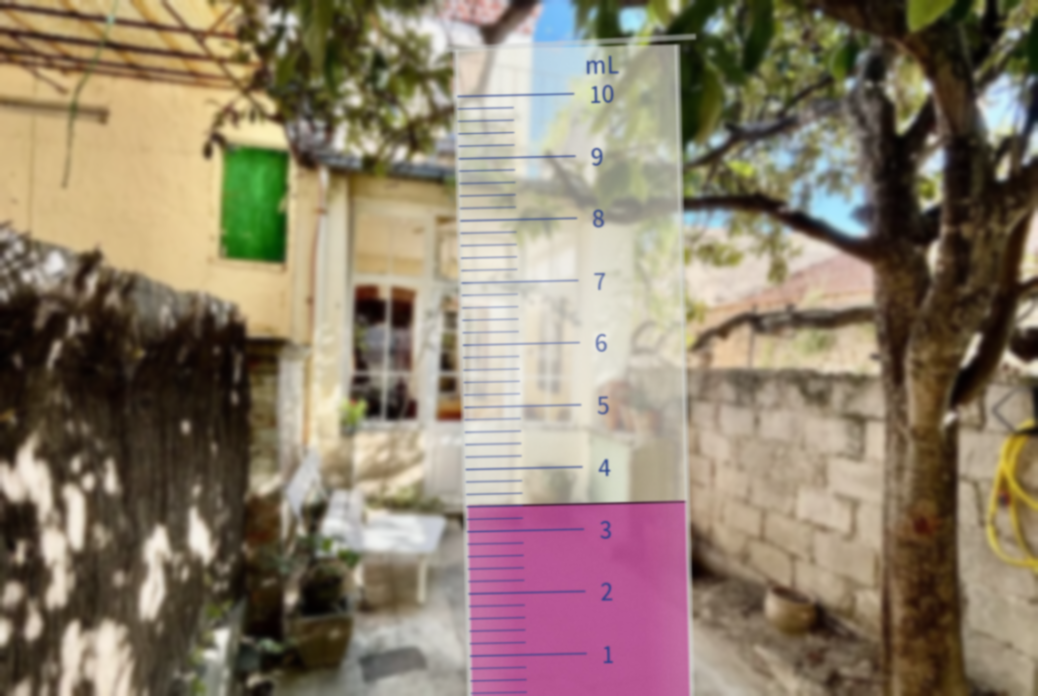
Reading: **3.4** mL
